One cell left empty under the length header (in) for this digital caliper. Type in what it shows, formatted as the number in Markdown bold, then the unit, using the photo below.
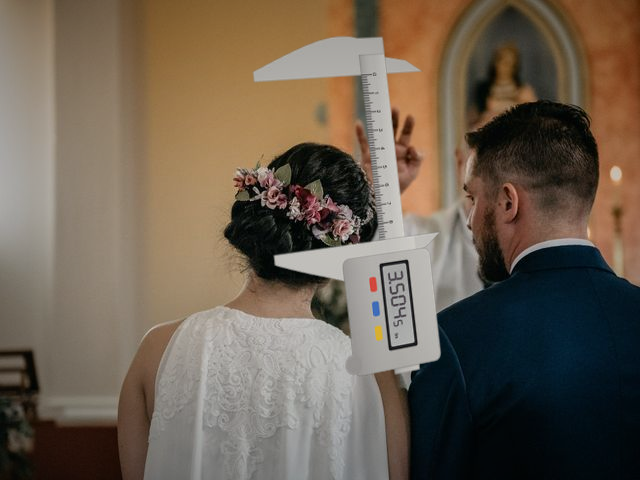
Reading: **3.5045** in
